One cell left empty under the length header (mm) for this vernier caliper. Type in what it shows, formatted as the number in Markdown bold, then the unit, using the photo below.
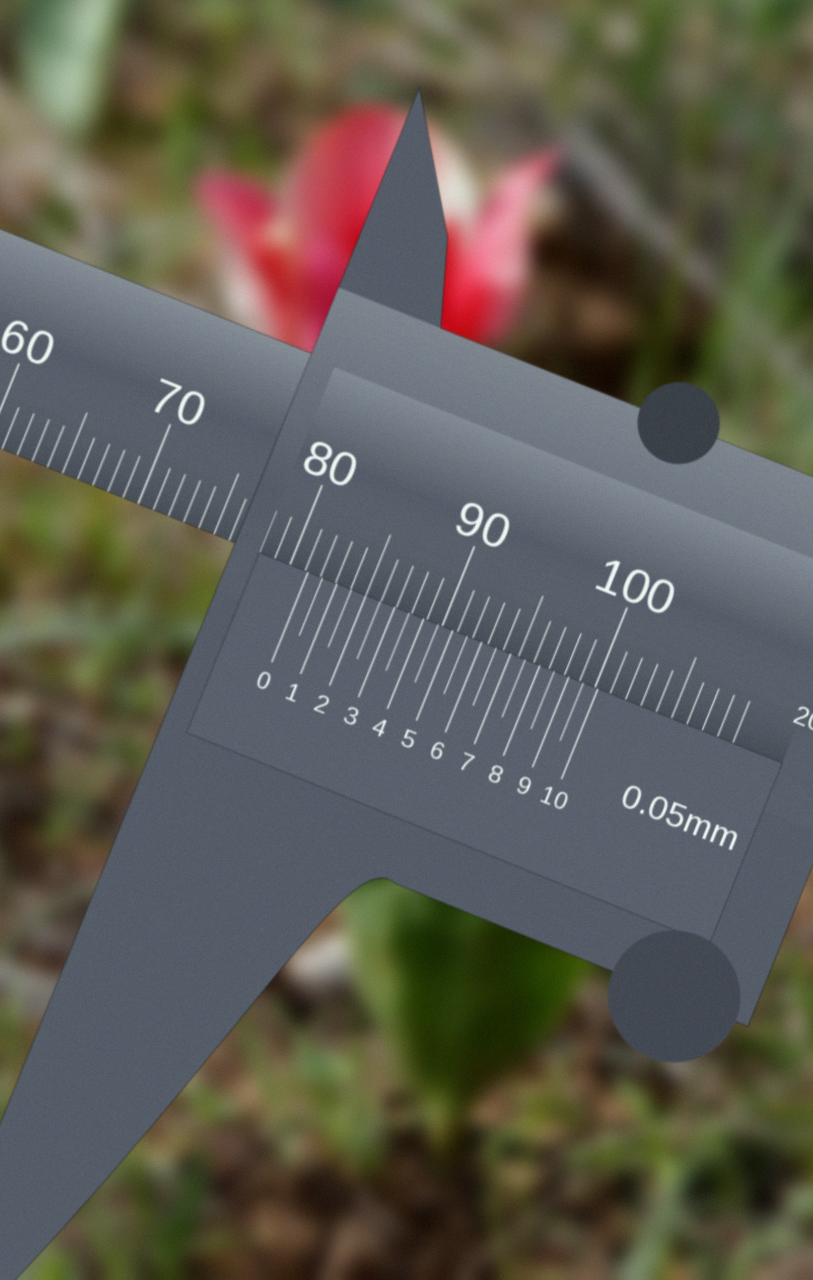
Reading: **81.2** mm
